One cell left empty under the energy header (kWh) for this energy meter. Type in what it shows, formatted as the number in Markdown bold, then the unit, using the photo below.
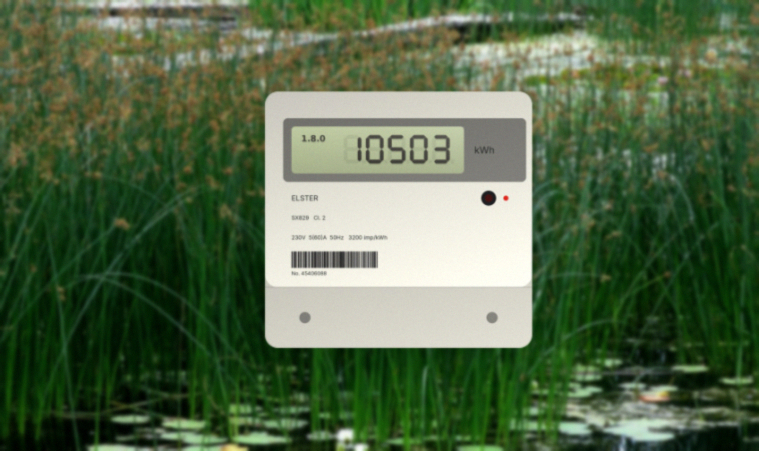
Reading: **10503** kWh
